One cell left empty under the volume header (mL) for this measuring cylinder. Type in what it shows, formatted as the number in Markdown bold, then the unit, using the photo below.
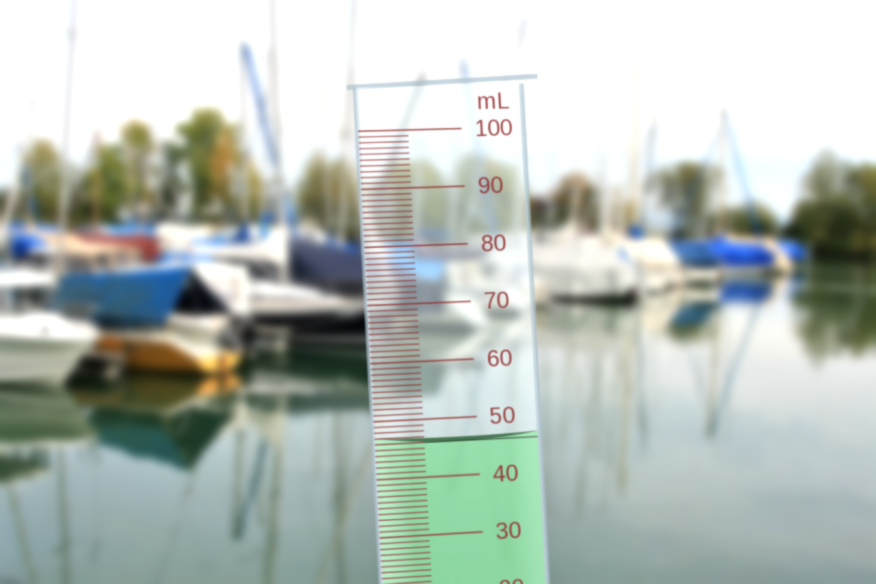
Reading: **46** mL
